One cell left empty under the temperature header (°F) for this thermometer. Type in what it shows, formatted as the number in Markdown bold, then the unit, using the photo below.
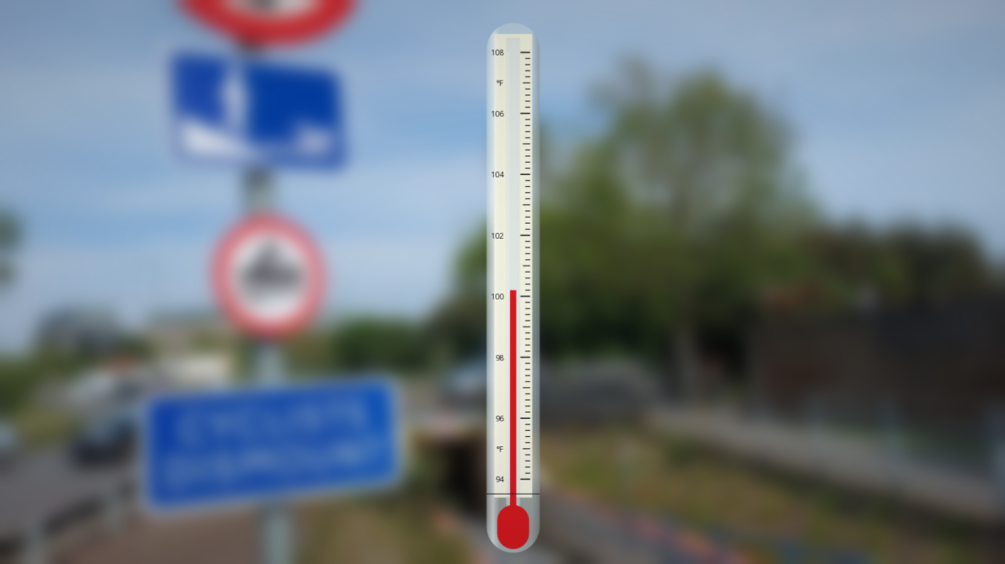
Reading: **100.2** °F
